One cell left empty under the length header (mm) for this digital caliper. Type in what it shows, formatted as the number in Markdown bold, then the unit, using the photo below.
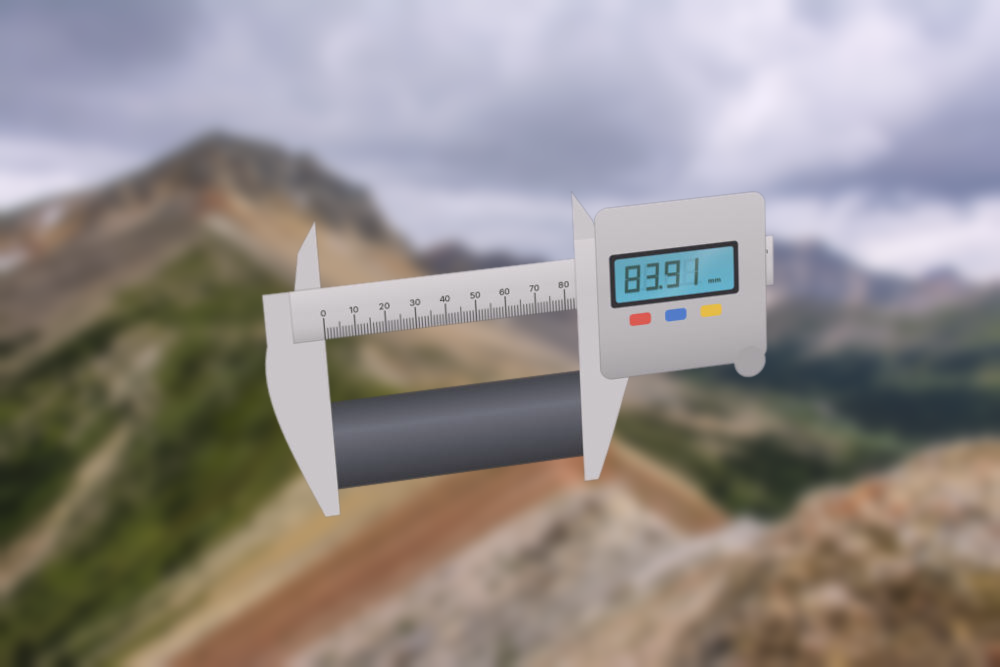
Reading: **83.91** mm
